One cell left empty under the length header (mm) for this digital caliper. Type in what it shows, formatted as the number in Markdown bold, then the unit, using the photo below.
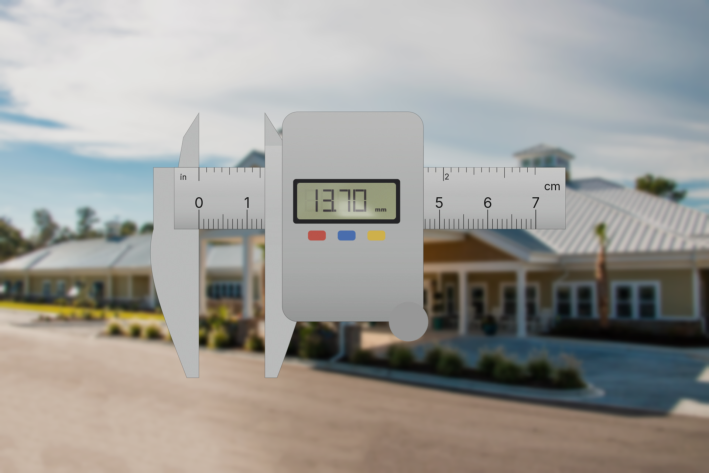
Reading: **13.70** mm
